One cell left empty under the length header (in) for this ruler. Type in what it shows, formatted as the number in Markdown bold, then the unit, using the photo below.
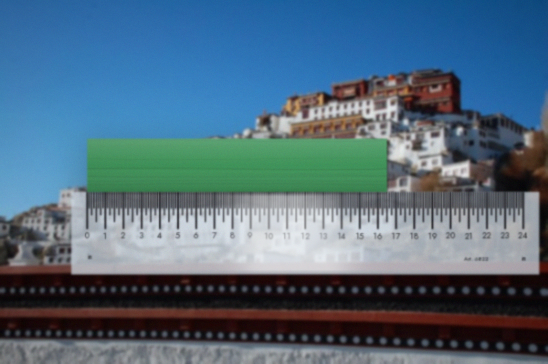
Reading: **16.5** in
